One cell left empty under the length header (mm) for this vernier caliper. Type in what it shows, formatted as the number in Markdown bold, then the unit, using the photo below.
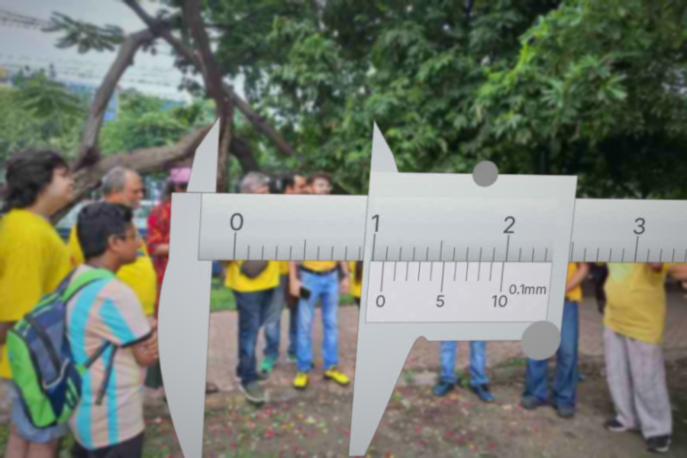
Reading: **10.8** mm
